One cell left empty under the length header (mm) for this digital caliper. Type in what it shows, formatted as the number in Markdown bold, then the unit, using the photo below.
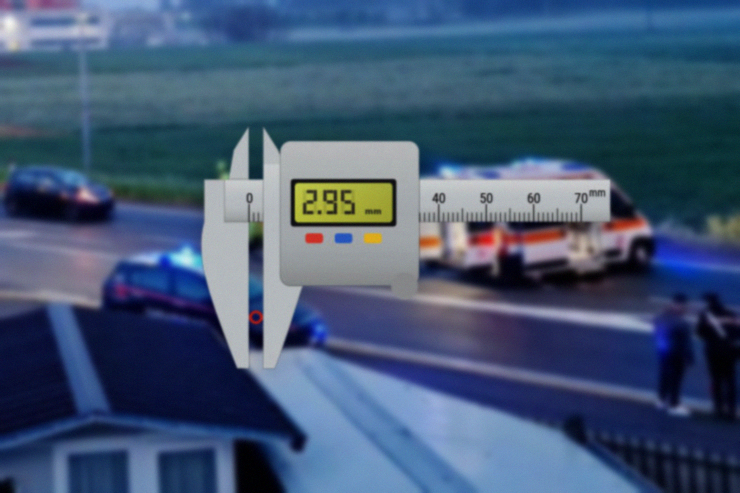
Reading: **2.95** mm
